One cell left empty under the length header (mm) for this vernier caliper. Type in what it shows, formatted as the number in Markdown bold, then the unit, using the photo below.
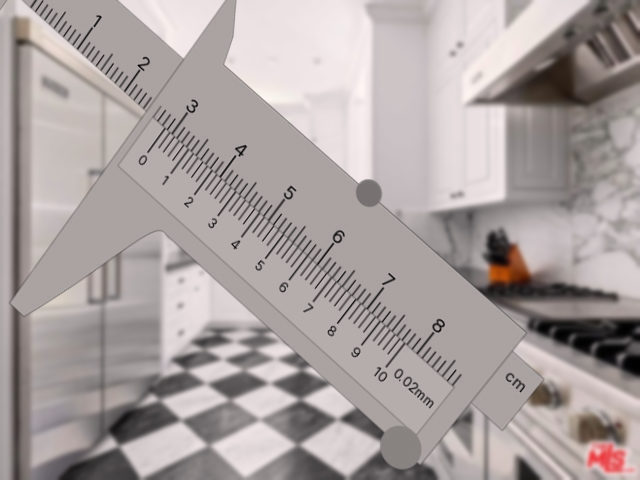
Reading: **28.6** mm
